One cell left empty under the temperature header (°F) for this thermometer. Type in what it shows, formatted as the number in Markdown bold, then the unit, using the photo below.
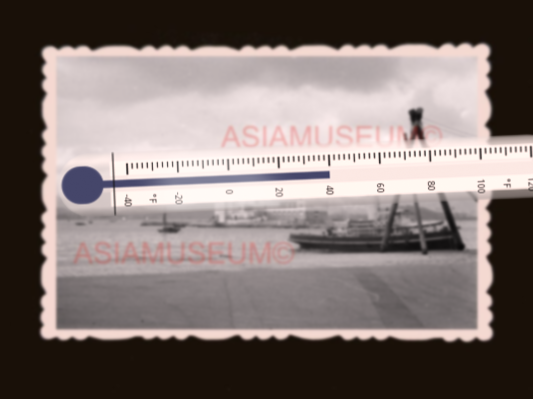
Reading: **40** °F
